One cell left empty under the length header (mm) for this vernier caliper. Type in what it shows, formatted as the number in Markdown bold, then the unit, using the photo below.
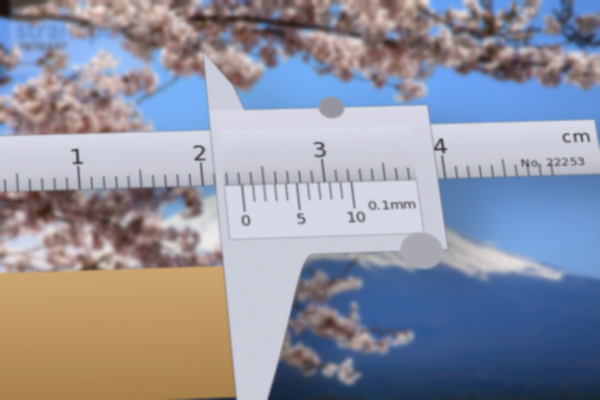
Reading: **23.2** mm
